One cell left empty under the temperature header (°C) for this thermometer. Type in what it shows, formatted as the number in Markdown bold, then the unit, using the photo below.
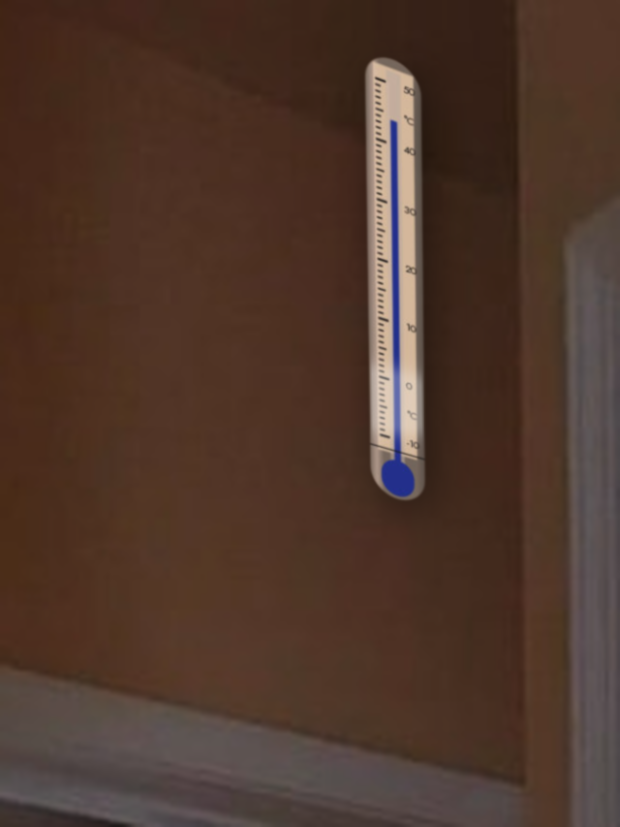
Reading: **44** °C
